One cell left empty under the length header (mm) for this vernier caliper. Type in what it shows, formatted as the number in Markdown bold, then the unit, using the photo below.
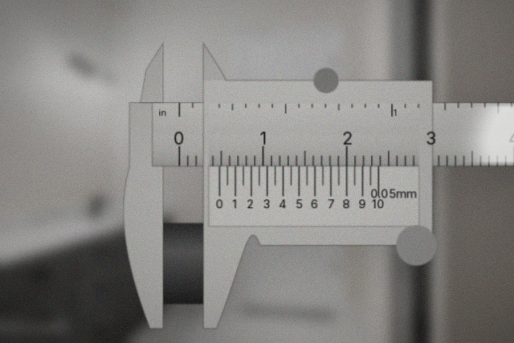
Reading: **4.8** mm
